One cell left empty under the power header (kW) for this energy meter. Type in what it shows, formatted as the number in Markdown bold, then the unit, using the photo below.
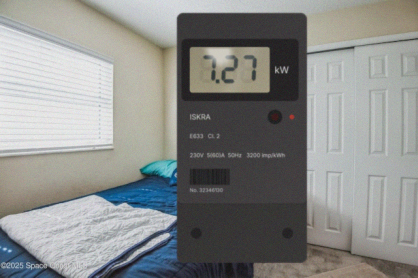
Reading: **7.27** kW
